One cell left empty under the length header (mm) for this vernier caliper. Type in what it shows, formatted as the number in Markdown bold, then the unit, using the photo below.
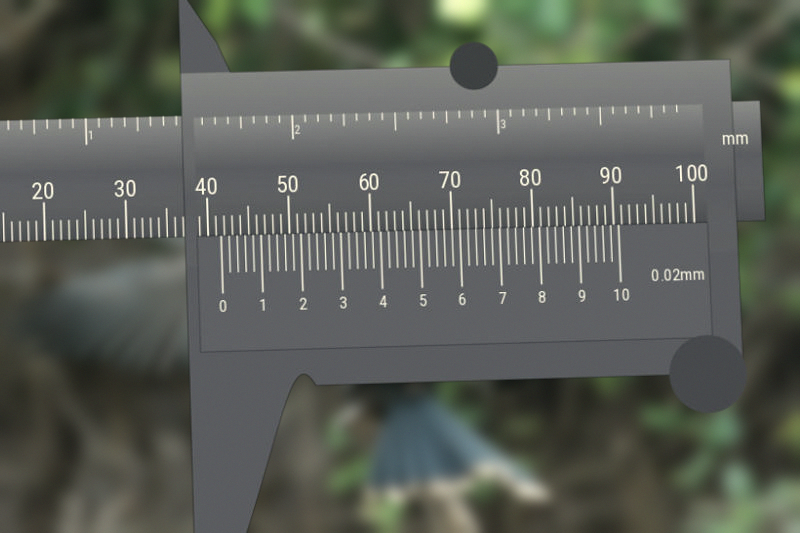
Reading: **41.6** mm
